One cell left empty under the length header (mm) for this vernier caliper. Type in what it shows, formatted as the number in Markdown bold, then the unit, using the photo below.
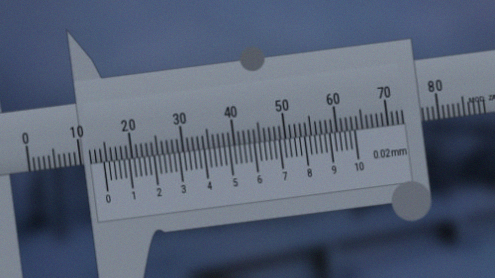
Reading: **14.5** mm
